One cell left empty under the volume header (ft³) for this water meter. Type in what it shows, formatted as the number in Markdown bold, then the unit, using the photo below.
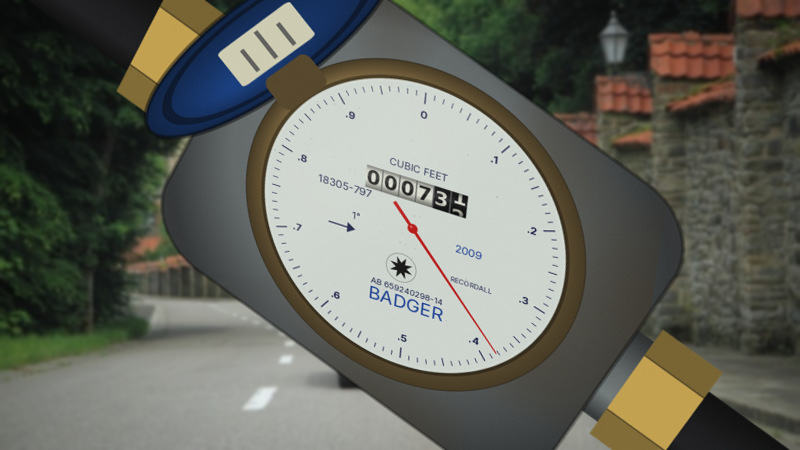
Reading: **731.38** ft³
